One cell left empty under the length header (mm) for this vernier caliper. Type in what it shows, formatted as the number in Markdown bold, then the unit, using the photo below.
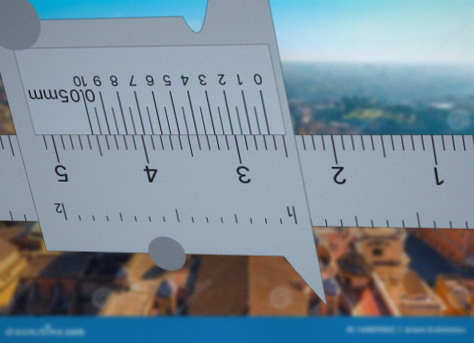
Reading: **26.4** mm
